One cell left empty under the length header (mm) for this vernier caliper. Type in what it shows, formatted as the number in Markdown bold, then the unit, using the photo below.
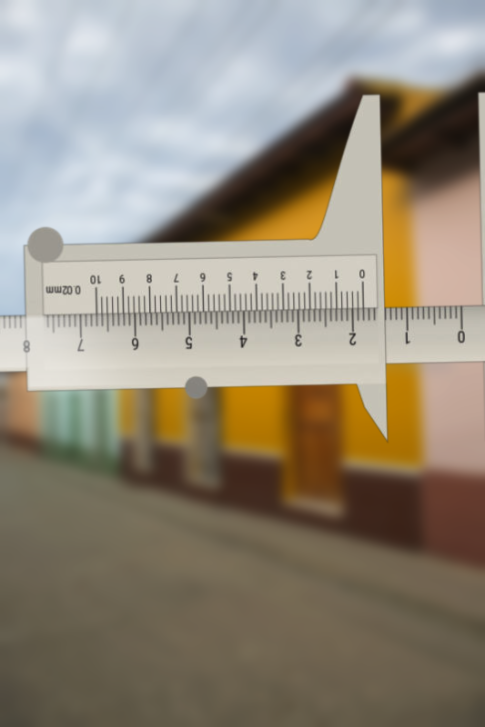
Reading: **18.0** mm
